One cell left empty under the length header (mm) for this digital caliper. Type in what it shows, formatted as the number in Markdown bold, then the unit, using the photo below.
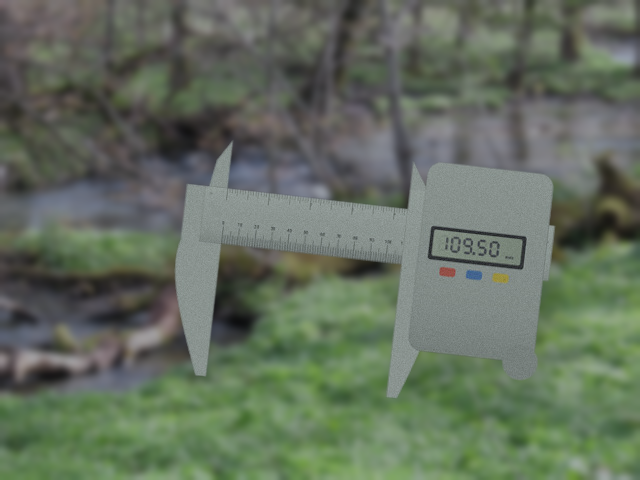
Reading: **109.50** mm
